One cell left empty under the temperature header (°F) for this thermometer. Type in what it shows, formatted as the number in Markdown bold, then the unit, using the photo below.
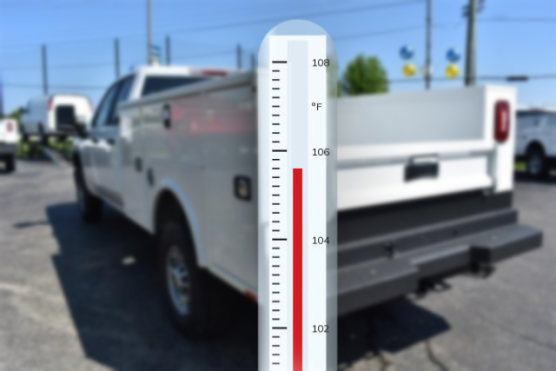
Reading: **105.6** °F
